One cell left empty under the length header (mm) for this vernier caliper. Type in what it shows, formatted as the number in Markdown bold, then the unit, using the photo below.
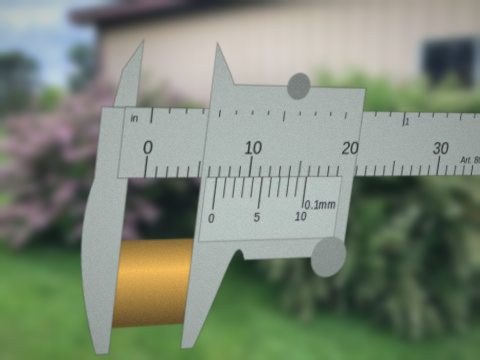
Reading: **6.8** mm
